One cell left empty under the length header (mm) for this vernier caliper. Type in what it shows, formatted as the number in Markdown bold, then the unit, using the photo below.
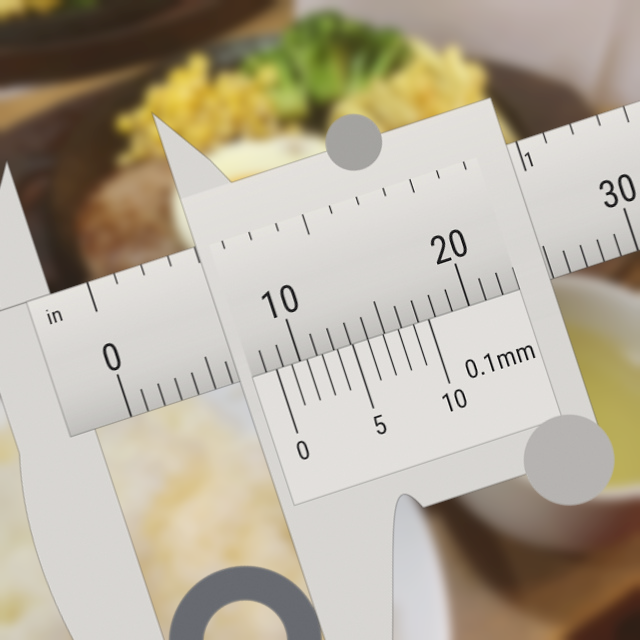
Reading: **8.6** mm
